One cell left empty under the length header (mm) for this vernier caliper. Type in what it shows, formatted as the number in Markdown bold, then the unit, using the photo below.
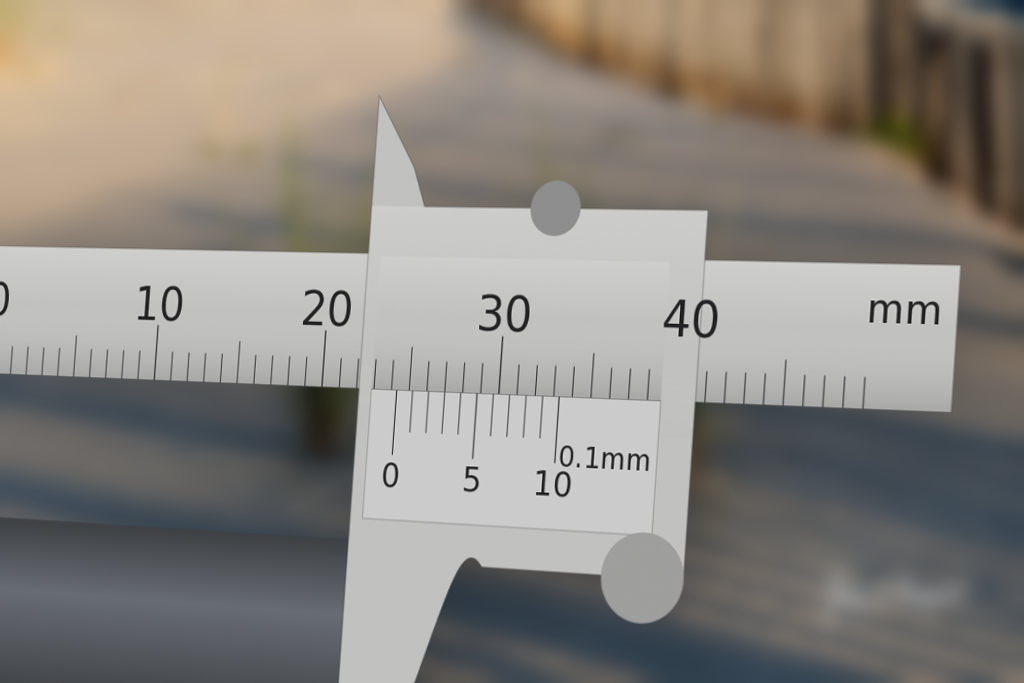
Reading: **24.3** mm
